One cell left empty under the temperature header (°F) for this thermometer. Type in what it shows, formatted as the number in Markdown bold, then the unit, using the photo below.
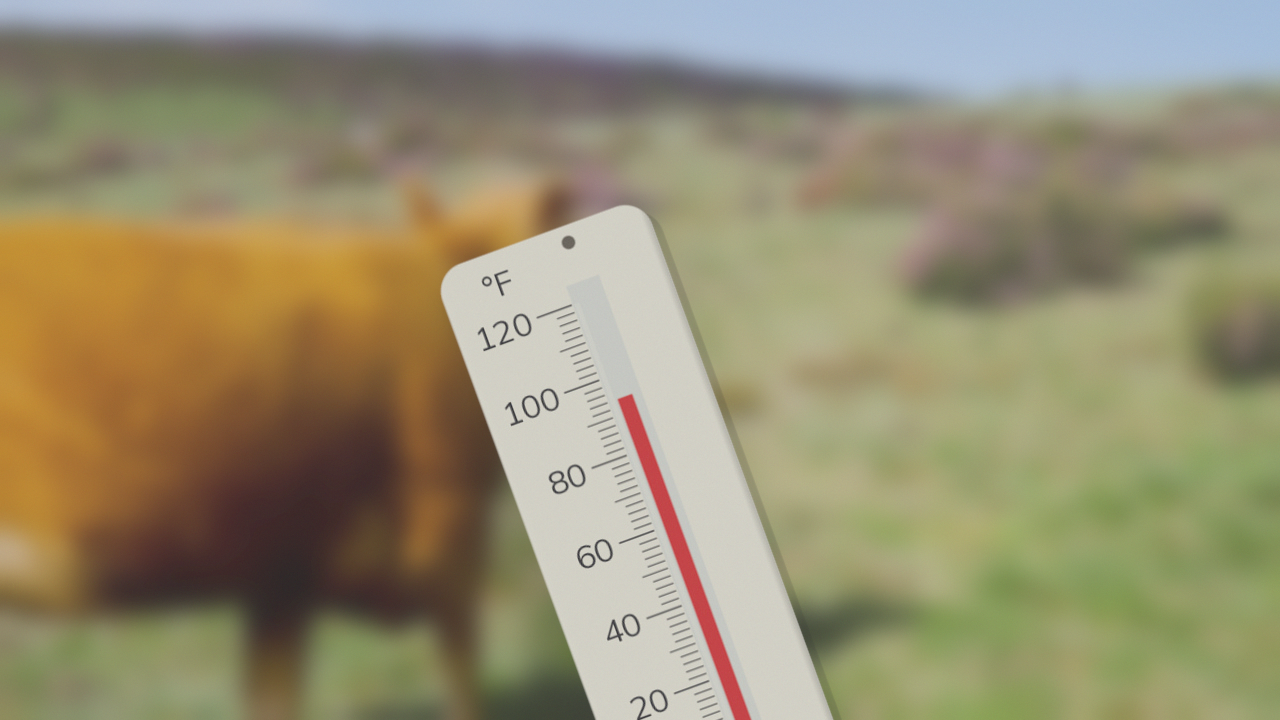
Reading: **94** °F
